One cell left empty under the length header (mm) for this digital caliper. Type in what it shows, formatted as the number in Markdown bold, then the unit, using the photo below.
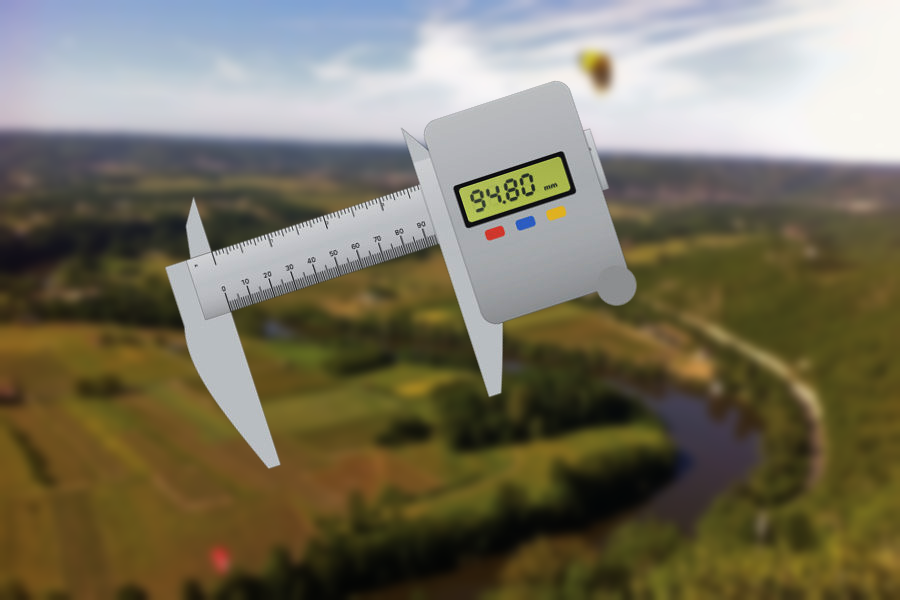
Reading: **94.80** mm
